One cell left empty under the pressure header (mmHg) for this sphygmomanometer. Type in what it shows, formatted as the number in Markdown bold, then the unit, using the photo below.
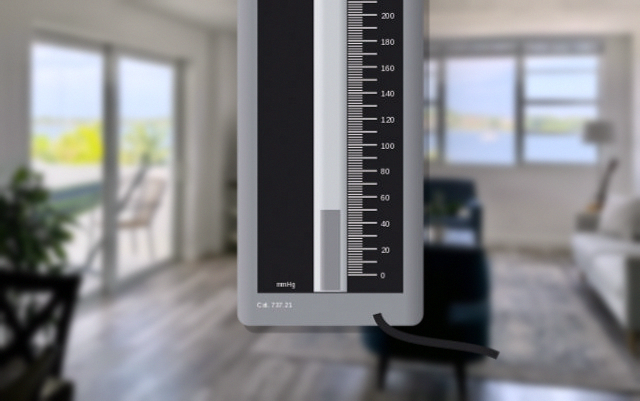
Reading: **50** mmHg
